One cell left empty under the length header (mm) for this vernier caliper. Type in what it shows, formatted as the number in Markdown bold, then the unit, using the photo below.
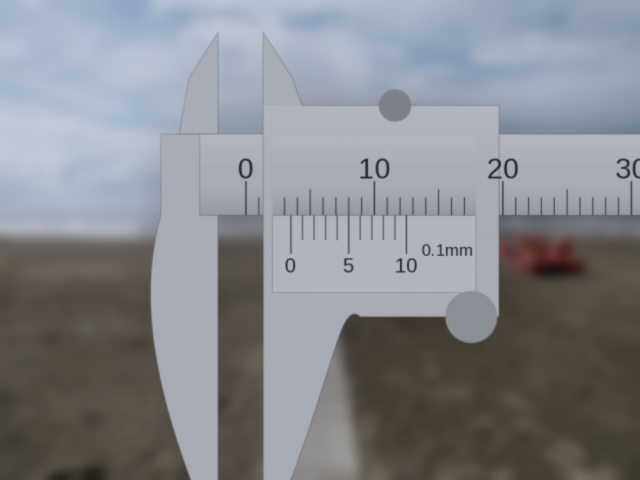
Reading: **3.5** mm
